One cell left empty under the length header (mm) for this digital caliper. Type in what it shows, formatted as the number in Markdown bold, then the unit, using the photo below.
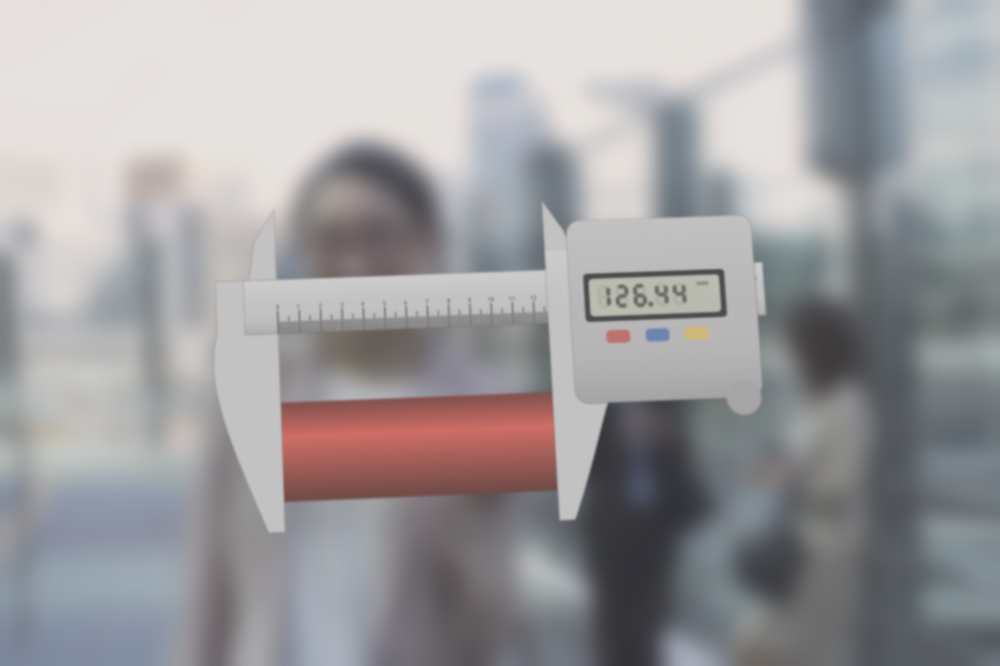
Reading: **126.44** mm
